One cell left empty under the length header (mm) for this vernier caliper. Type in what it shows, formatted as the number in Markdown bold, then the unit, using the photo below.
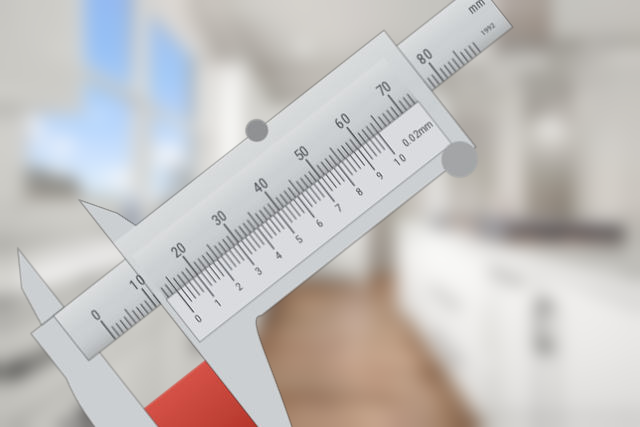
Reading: **15.0** mm
